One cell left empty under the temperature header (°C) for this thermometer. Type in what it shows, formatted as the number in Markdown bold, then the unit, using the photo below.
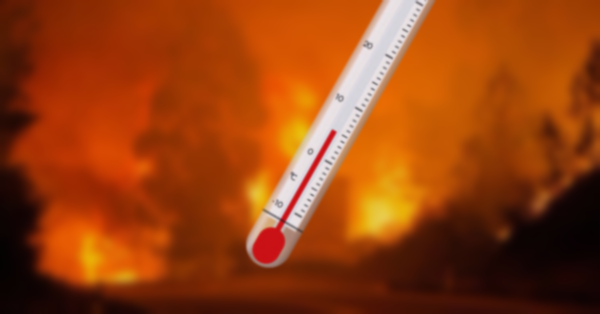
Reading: **5** °C
